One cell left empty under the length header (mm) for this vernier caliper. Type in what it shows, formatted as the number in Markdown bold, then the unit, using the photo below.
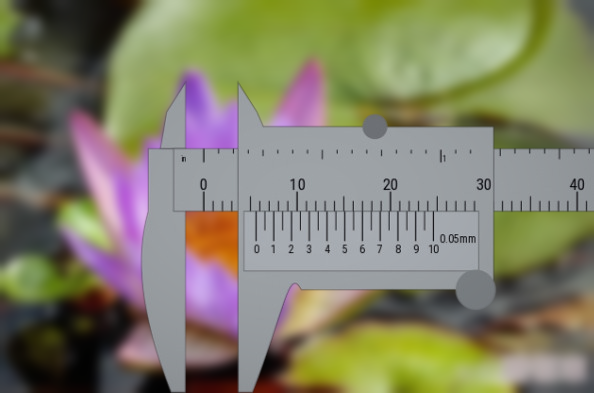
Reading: **5.6** mm
